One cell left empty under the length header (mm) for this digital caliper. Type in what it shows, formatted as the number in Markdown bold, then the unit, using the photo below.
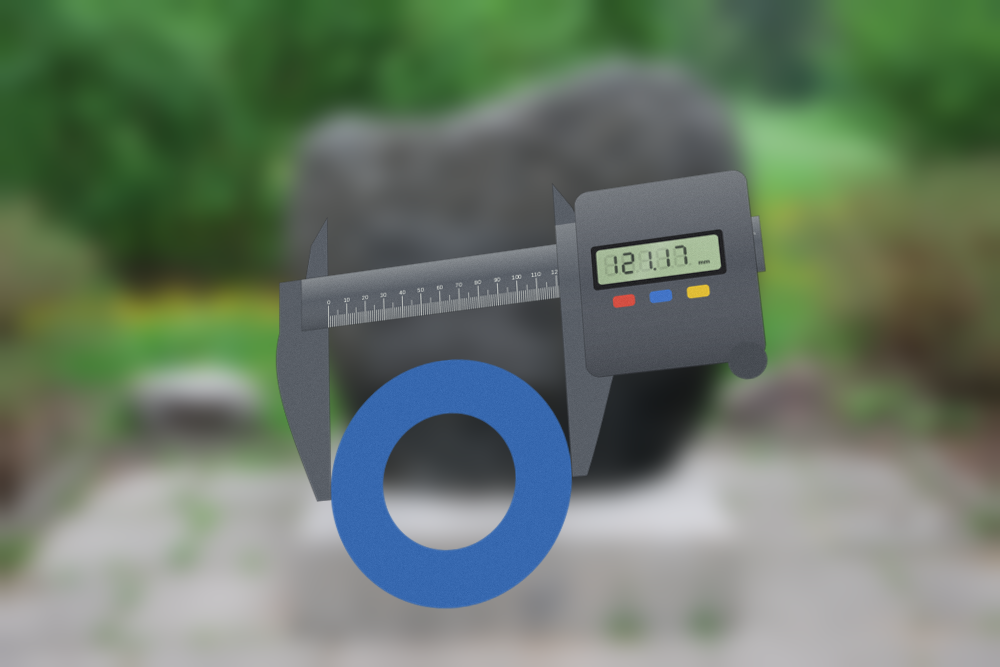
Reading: **121.17** mm
